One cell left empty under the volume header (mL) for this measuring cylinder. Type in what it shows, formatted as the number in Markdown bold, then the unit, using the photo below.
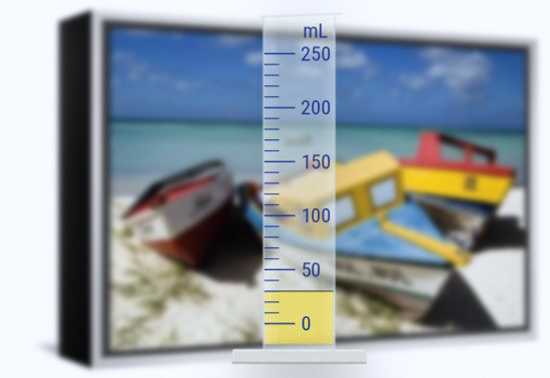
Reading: **30** mL
